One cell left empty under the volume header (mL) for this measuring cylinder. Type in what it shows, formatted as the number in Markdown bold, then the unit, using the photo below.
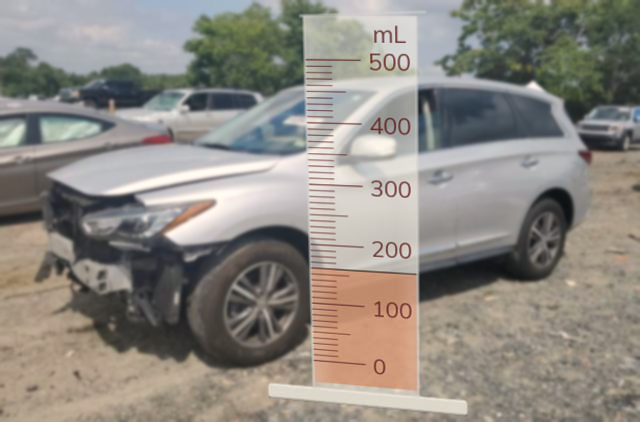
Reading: **160** mL
